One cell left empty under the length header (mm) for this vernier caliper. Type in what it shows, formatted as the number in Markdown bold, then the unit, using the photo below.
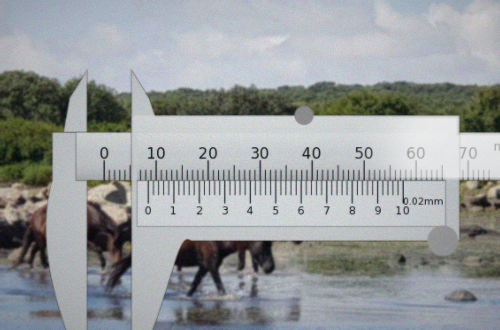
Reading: **8.5** mm
